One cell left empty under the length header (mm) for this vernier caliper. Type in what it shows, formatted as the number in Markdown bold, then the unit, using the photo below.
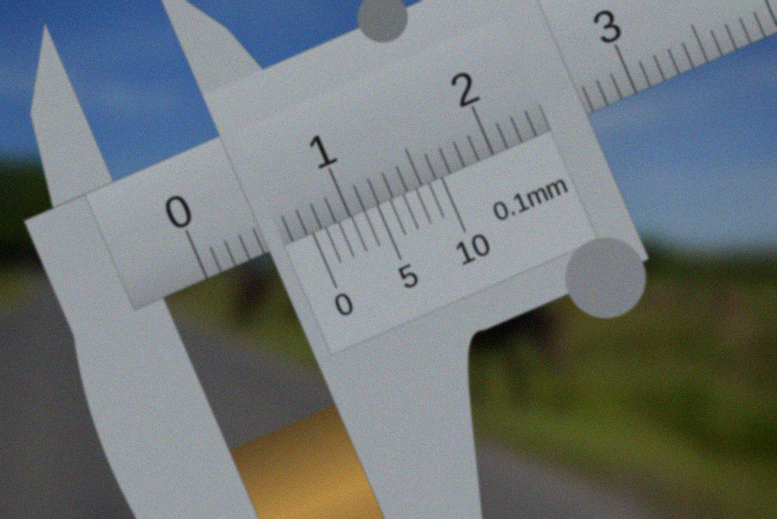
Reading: **7.4** mm
